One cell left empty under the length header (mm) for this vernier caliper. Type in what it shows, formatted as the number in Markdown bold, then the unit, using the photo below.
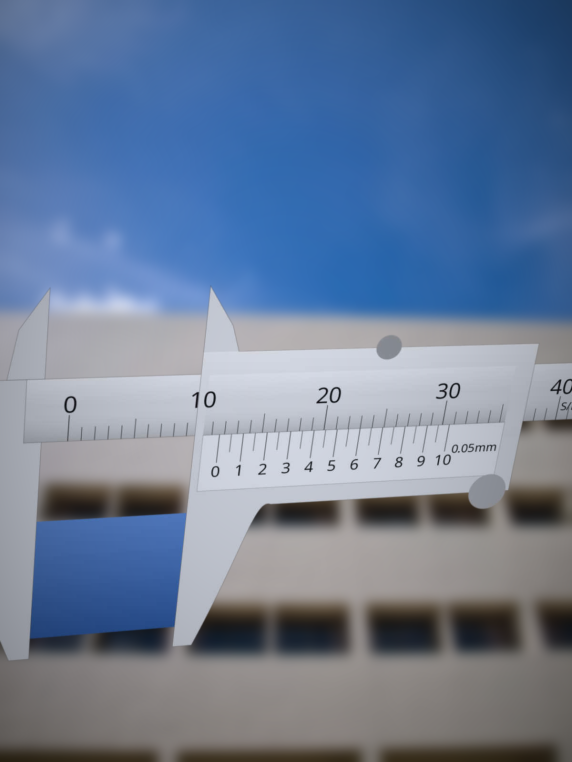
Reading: **11.6** mm
